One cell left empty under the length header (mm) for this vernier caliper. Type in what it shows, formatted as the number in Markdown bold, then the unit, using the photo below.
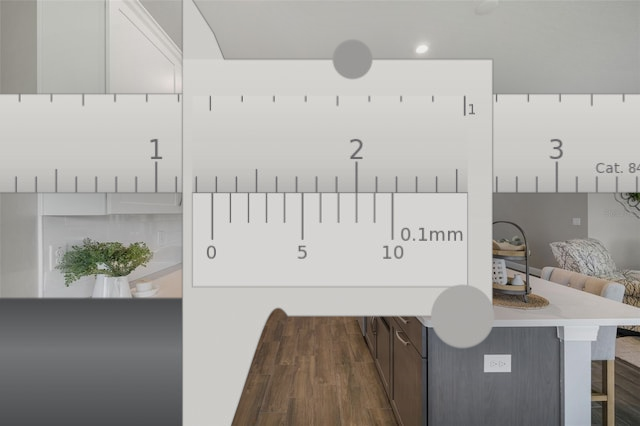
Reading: **12.8** mm
